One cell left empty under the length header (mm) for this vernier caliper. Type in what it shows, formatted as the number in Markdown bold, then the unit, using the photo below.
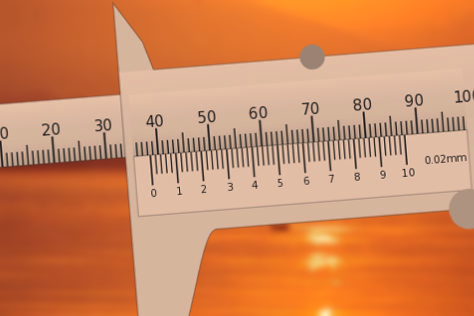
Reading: **38.5** mm
